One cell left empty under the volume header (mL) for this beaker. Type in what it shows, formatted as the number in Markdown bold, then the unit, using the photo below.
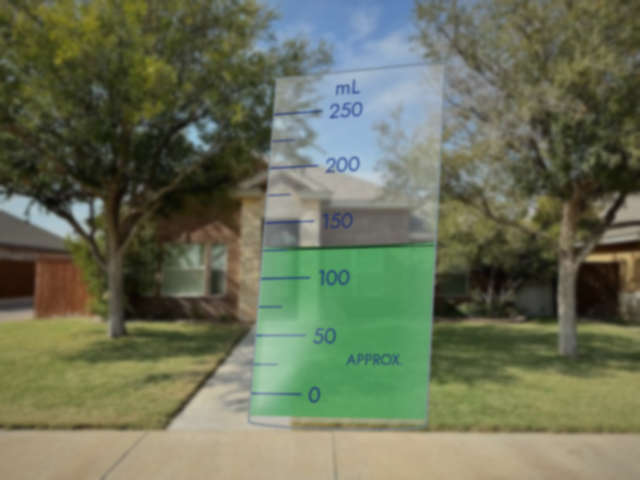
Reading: **125** mL
